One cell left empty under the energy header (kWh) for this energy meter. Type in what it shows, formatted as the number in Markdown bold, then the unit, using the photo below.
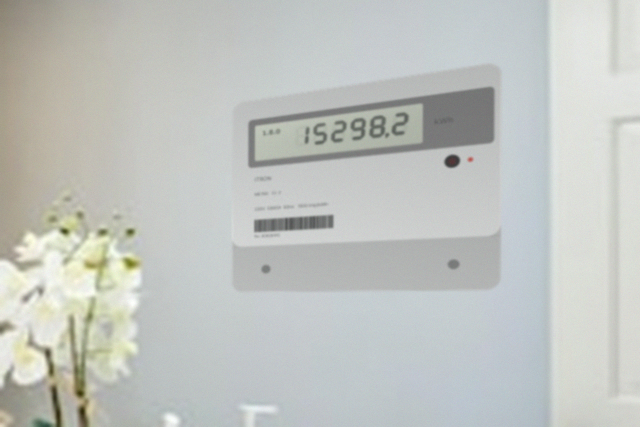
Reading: **15298.2** kWh
